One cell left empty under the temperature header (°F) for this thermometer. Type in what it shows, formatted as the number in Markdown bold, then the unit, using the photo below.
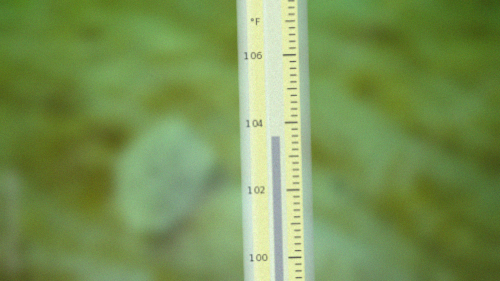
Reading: **103.6** °F
